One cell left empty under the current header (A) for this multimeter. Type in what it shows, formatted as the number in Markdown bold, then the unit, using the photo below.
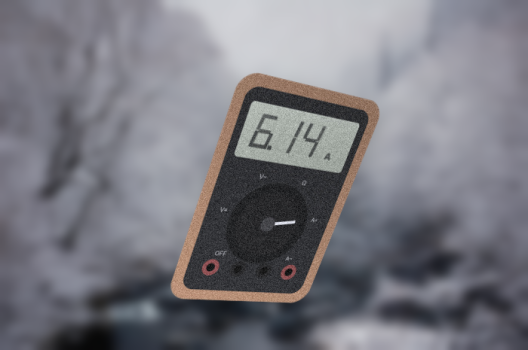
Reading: **6.14** A
